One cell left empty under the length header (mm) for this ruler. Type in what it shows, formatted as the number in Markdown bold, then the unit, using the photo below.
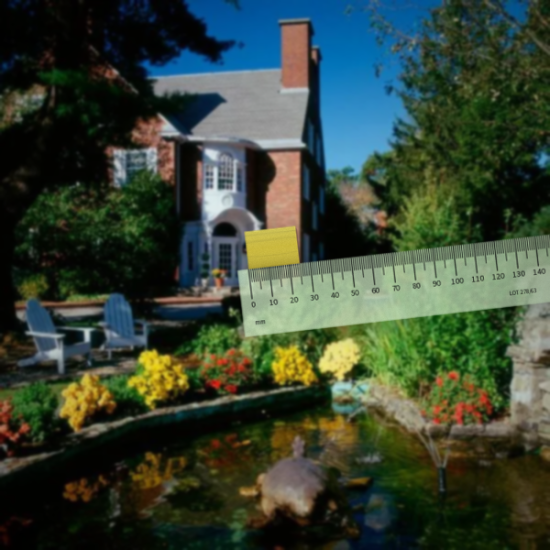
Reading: **25** mm
